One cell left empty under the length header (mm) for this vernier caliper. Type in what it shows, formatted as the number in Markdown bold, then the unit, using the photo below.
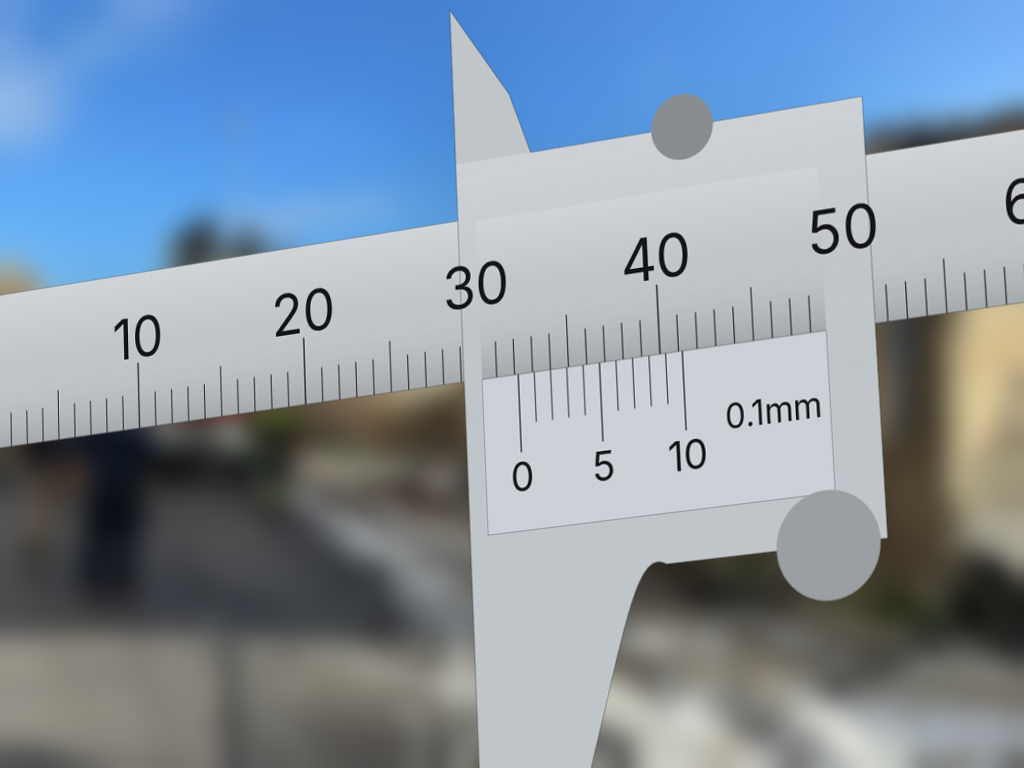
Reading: **32.2** mm
